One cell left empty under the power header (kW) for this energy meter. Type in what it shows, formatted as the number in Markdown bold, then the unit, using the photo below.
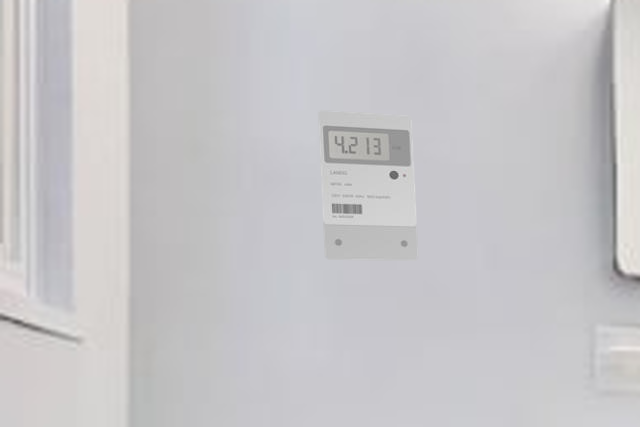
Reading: **4.213** kW
